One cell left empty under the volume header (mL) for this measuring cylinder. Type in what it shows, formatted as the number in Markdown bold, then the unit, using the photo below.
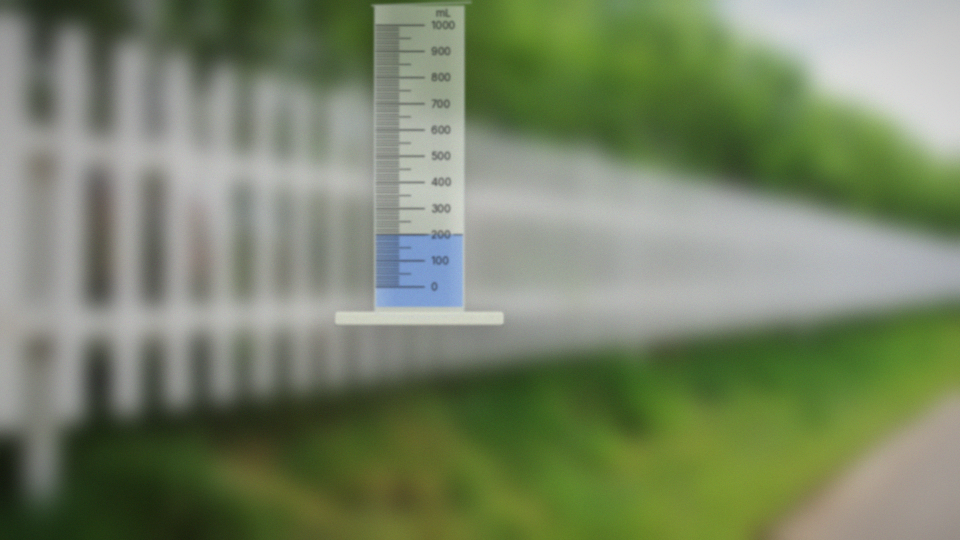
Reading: **200** mL
